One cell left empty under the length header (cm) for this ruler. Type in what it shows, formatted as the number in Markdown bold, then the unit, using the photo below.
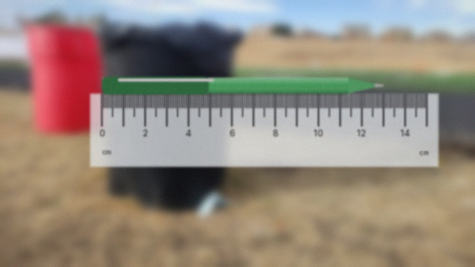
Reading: **13** cm
